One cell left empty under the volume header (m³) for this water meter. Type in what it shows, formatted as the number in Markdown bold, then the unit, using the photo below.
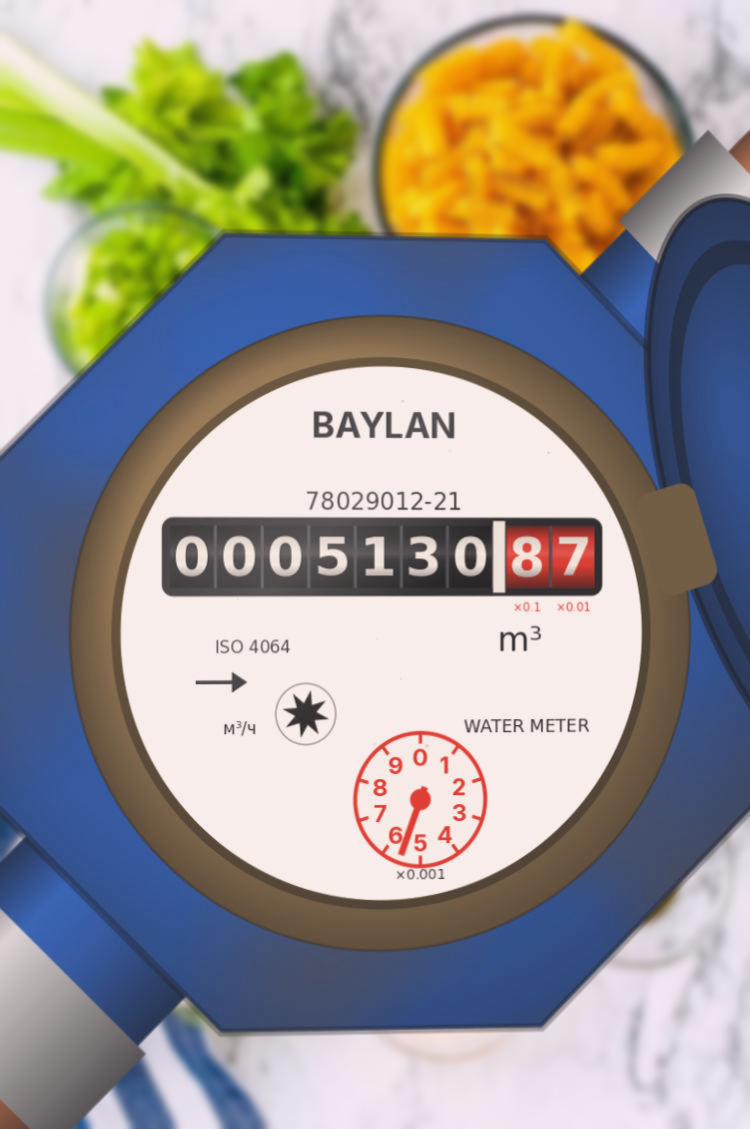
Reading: **5130.875** m³
